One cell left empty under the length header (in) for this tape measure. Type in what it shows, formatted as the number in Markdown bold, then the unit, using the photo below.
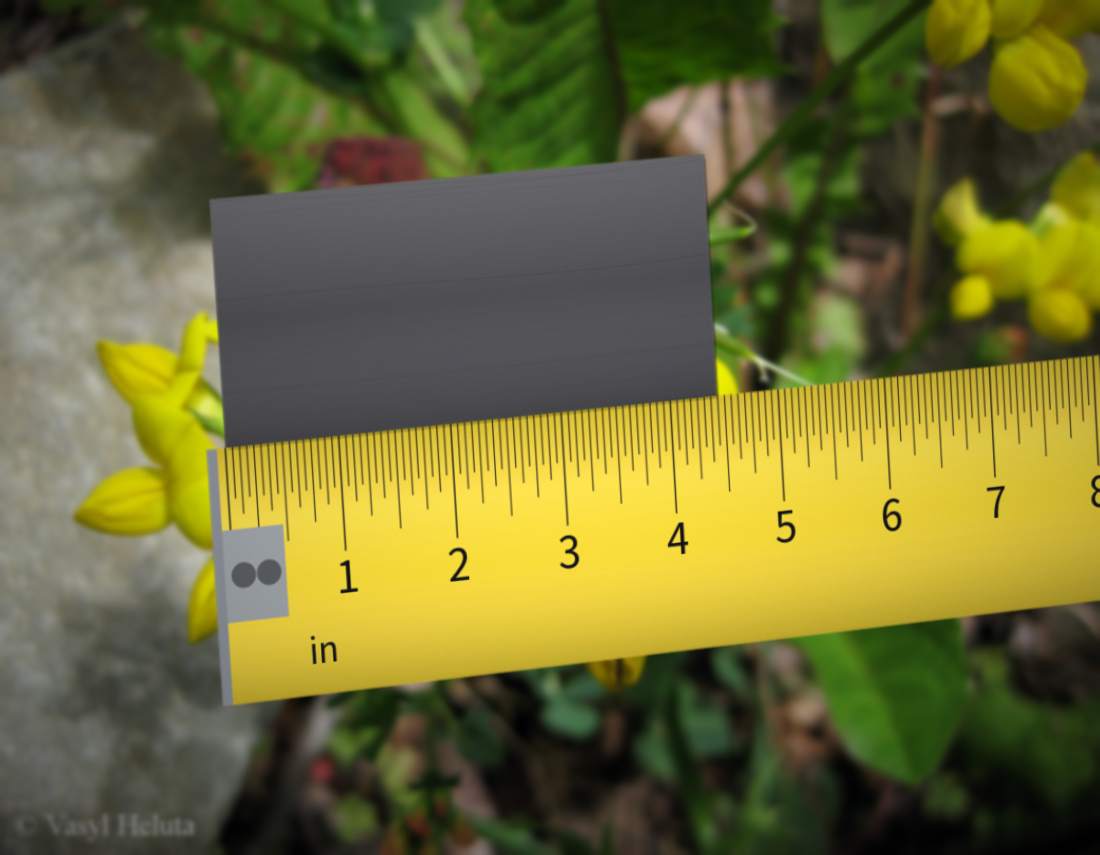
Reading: **4.4375** in
